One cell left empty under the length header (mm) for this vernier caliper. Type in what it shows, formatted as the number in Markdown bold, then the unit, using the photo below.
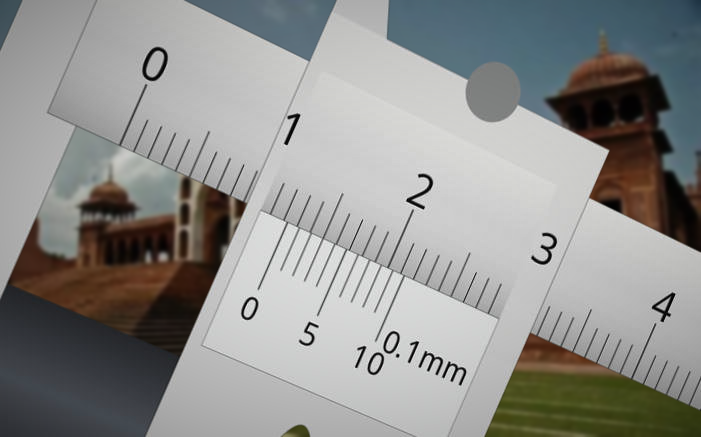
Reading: **12.3** mm
